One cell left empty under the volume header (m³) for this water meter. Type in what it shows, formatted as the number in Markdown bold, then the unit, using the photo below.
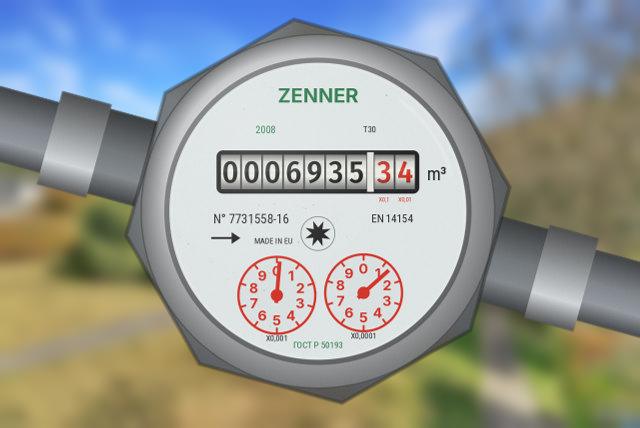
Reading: **6935.3401** m³
